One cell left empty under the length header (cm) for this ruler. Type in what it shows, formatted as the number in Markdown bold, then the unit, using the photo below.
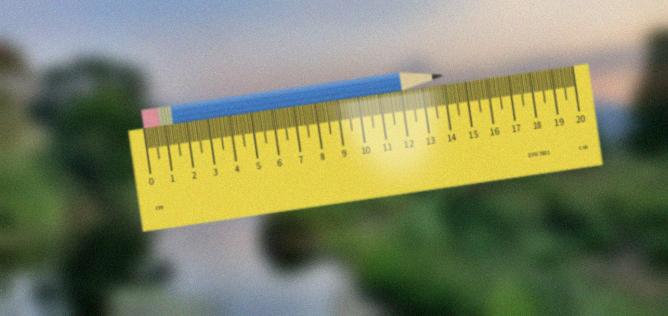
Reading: **14** cm
